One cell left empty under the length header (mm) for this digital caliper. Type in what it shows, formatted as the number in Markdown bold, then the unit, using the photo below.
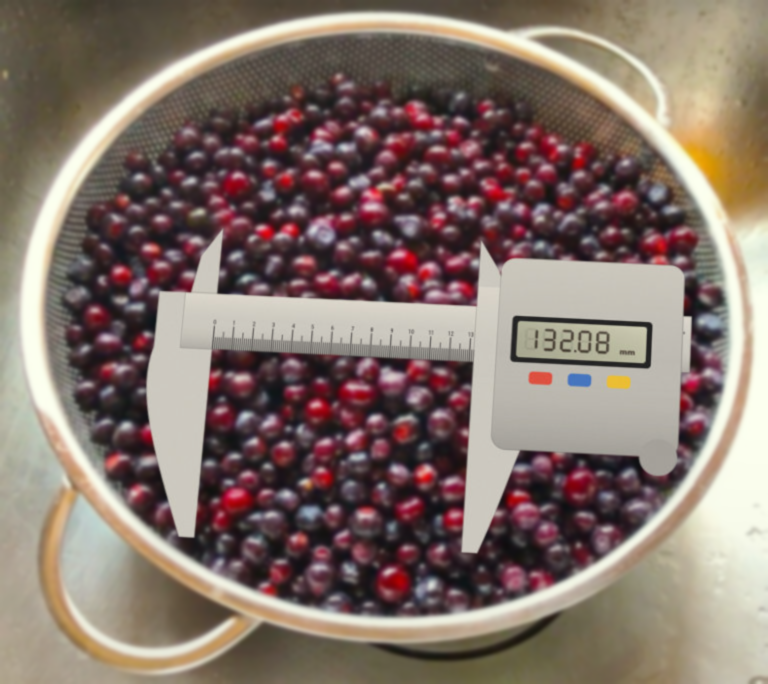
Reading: **132.08** mm
